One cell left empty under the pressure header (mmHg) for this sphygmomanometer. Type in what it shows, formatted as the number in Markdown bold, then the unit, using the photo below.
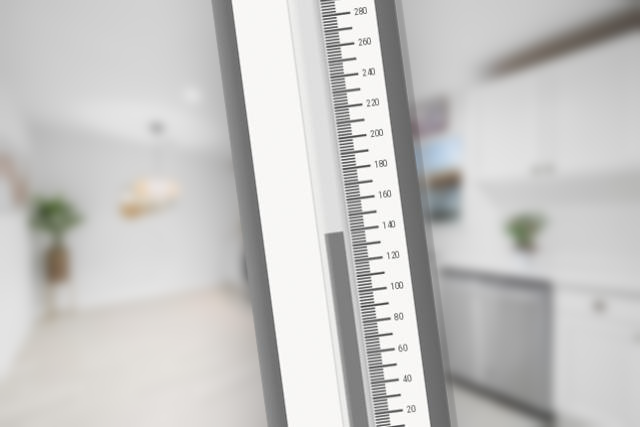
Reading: **140** mmHg
